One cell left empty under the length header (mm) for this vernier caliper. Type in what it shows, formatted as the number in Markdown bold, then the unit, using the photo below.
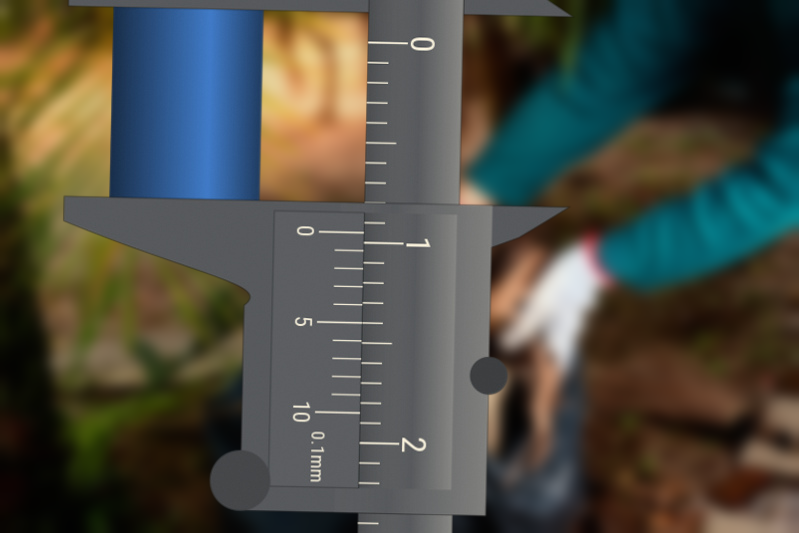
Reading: **9.5** mm
